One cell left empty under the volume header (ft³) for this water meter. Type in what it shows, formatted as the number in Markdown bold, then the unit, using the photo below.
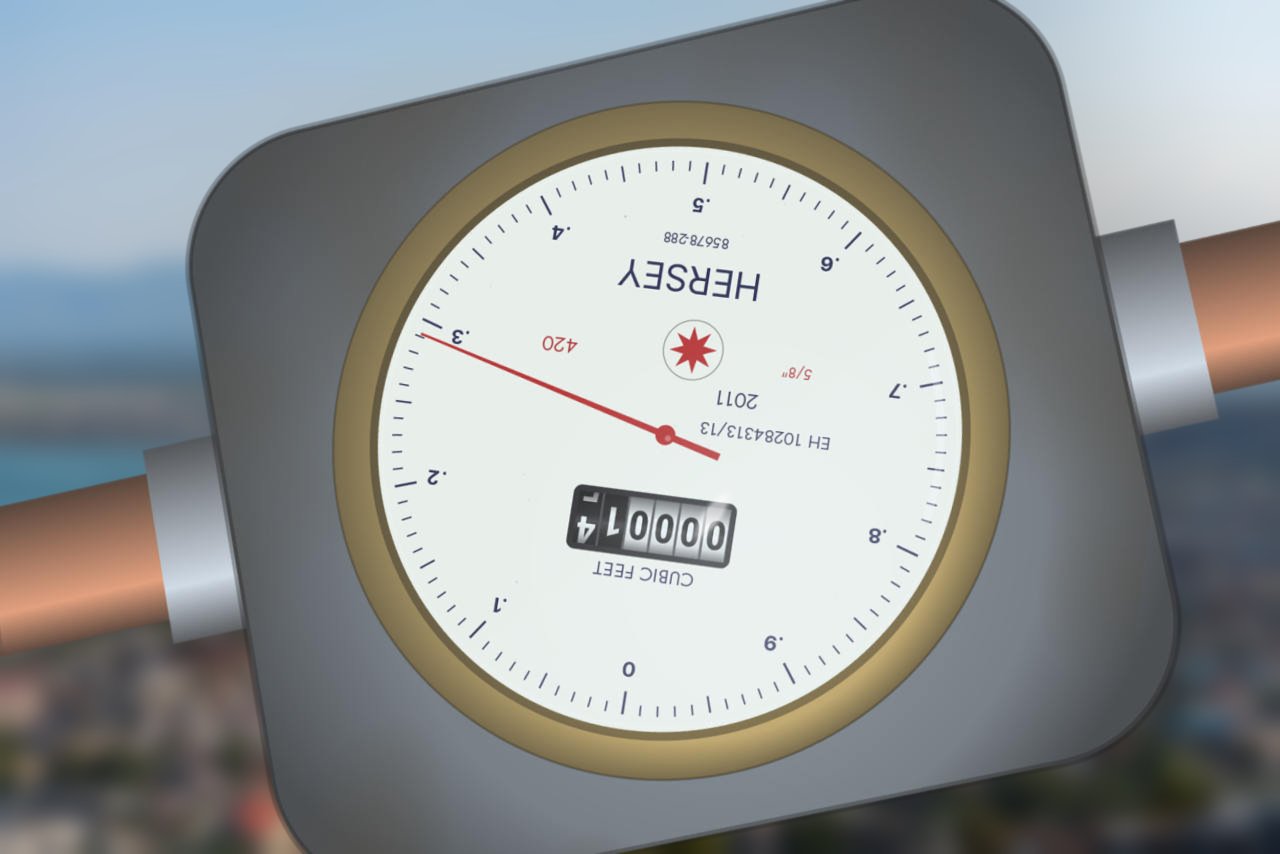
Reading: **14.29** ft³
